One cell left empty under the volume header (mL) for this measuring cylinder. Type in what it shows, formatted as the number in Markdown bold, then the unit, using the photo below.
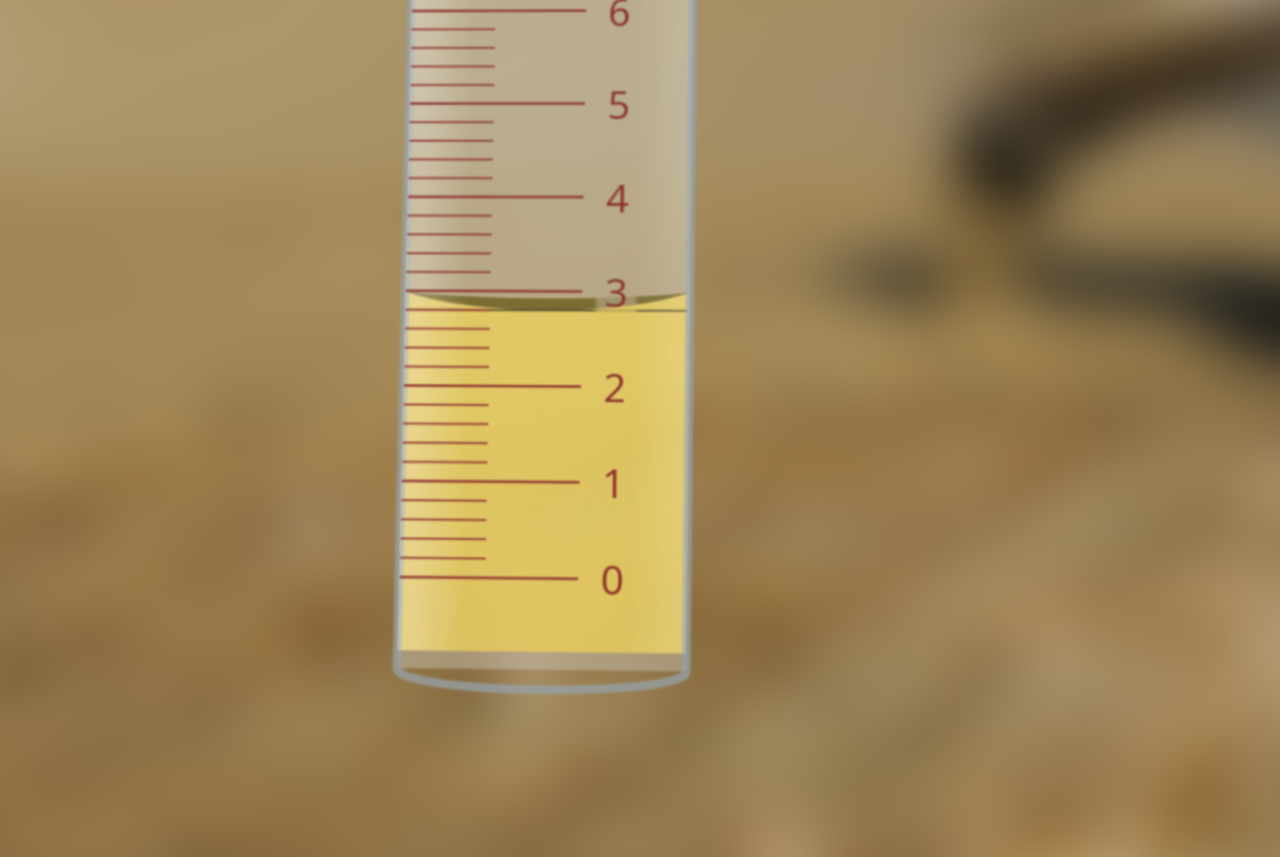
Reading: **2.8** mL
